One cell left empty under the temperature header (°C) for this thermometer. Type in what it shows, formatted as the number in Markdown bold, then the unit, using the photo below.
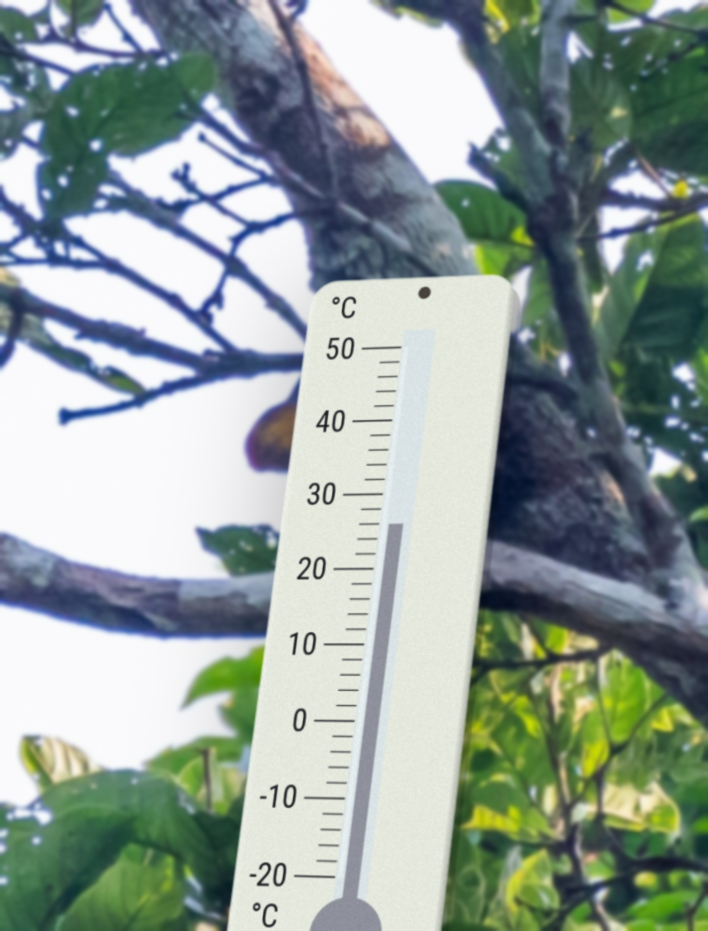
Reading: **26** °C
